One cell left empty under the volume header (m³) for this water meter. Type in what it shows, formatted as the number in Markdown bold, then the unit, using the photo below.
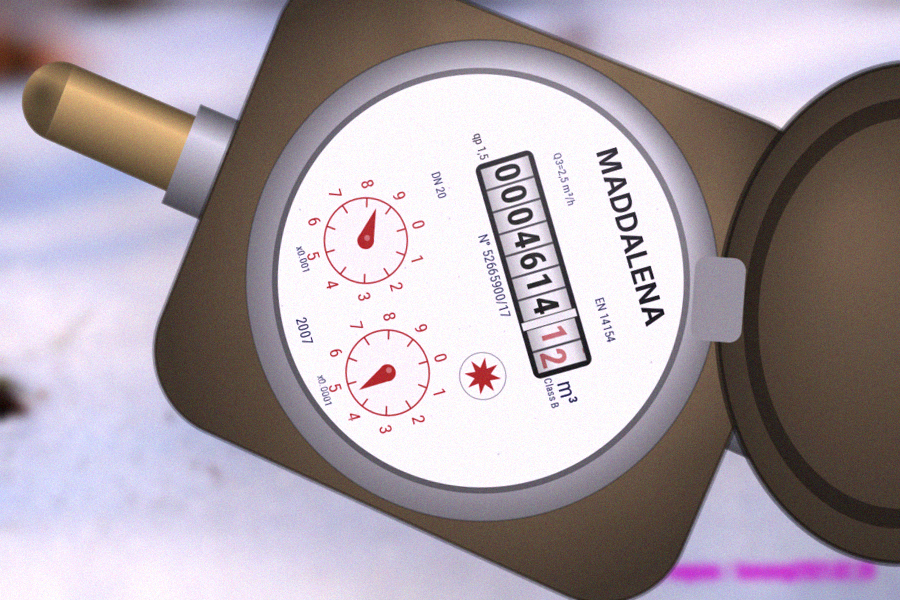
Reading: **4614.1184** m³
